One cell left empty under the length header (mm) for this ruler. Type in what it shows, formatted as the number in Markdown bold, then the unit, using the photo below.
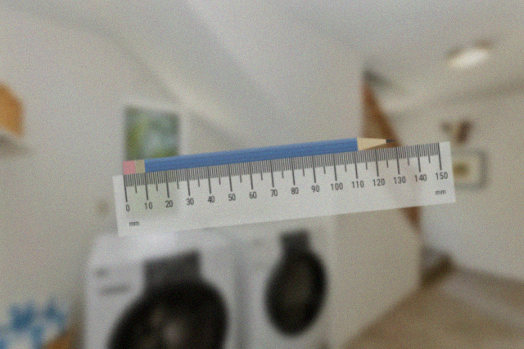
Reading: **130** mm
